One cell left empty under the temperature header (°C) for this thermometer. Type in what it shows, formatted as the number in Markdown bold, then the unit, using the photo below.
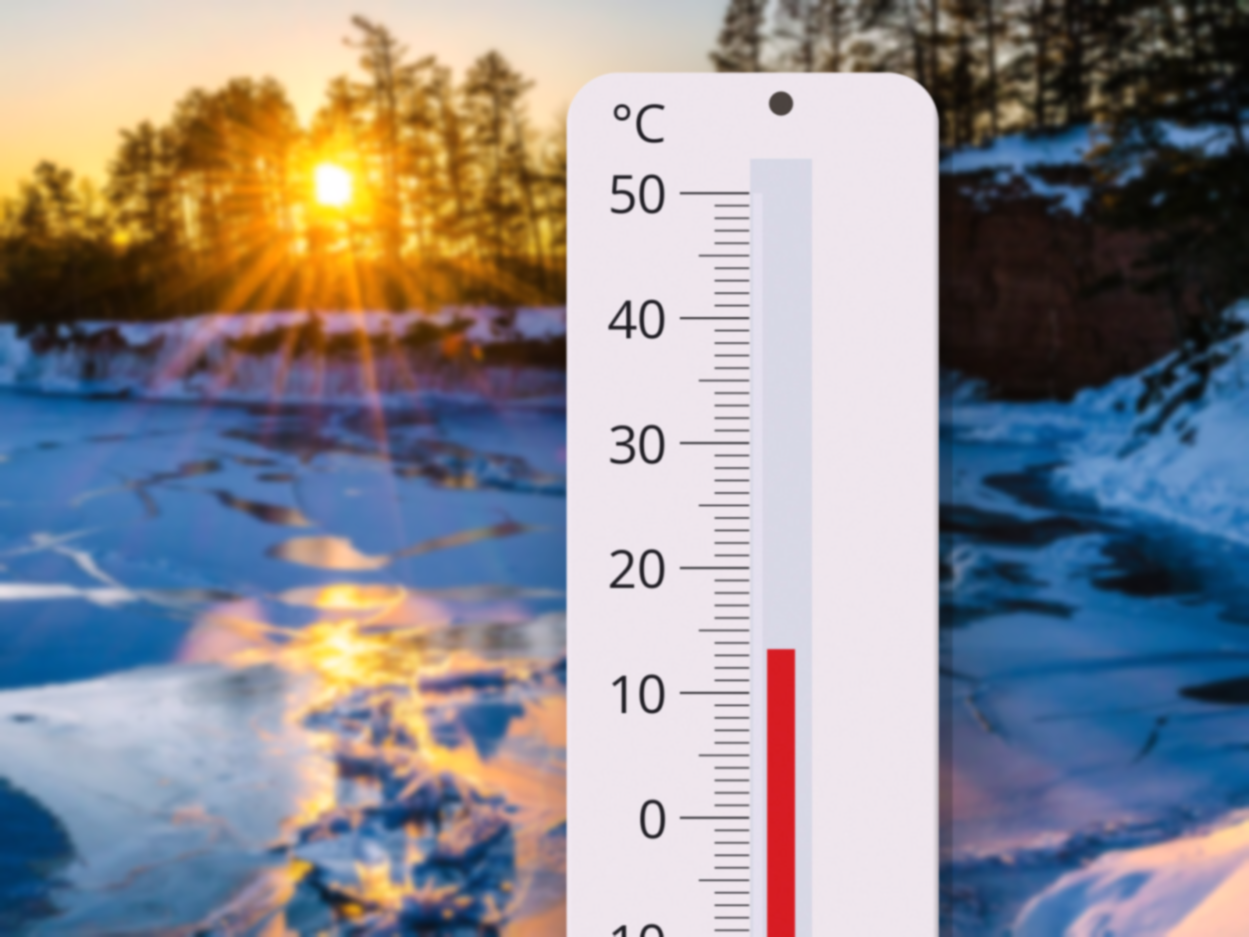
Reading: **13.5** °C
